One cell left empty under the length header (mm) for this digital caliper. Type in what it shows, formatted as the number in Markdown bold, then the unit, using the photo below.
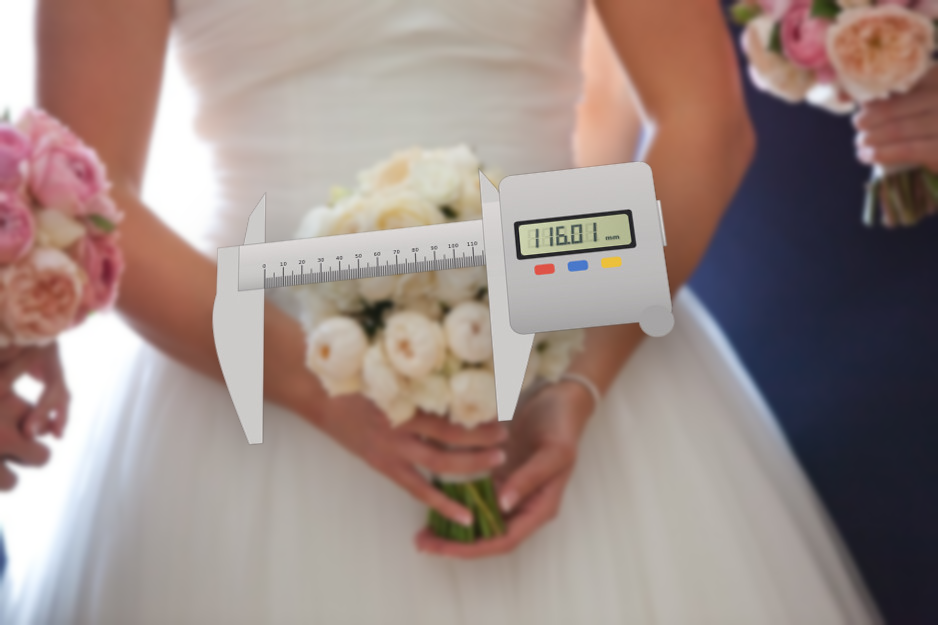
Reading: **116.01** mm
